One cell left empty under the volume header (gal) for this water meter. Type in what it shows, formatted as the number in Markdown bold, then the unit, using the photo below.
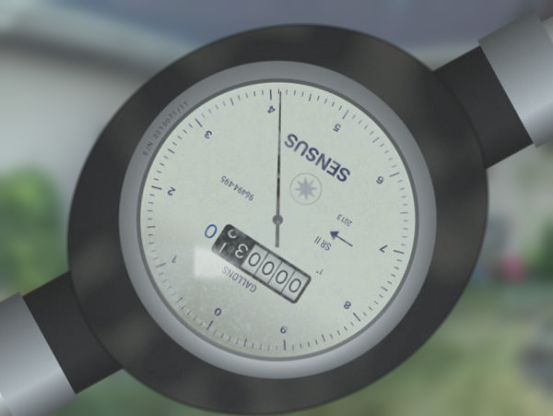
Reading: **314.1** gal
